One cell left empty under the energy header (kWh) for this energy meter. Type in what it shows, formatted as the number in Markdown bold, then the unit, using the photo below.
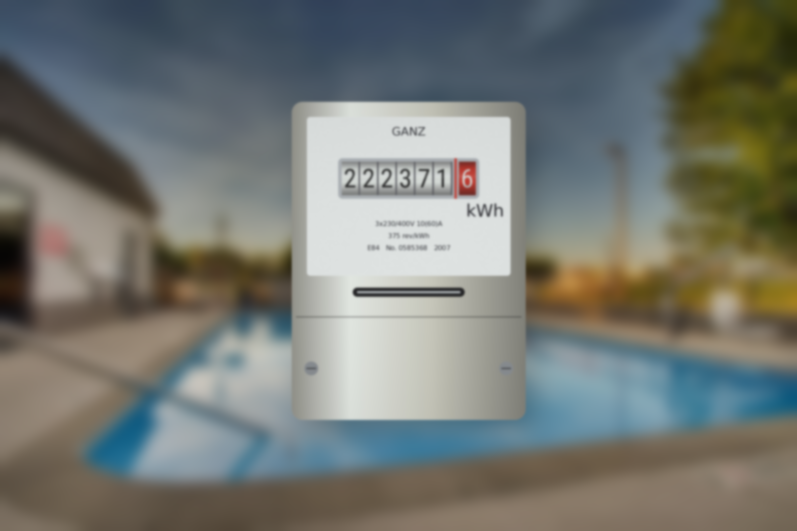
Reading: **222371.6** kWh
